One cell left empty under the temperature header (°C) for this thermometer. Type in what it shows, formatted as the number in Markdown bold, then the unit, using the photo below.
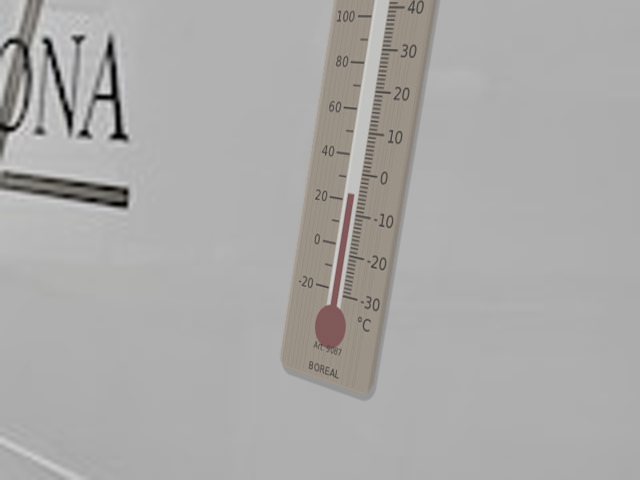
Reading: **-5** °C
